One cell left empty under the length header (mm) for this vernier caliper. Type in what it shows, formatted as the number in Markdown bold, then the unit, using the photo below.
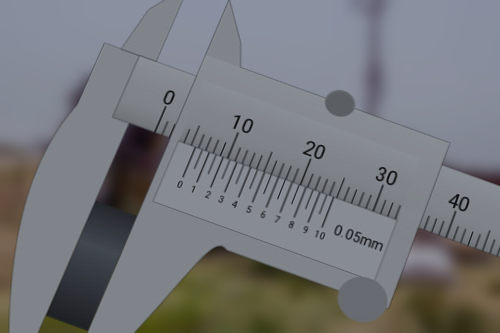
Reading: **5.6** mm
